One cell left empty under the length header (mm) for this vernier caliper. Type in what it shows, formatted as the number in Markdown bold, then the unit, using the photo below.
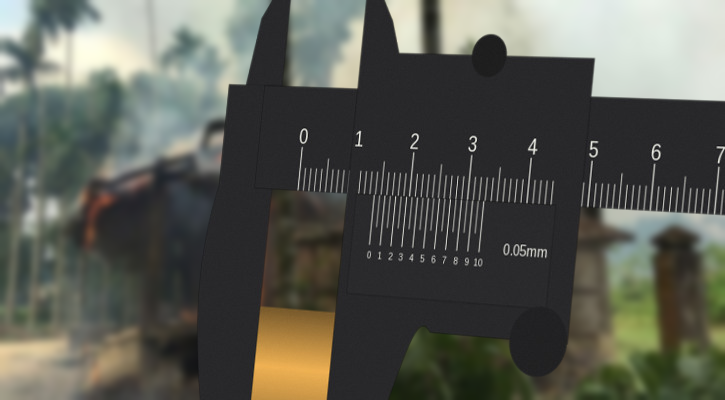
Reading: **13.8** mm
